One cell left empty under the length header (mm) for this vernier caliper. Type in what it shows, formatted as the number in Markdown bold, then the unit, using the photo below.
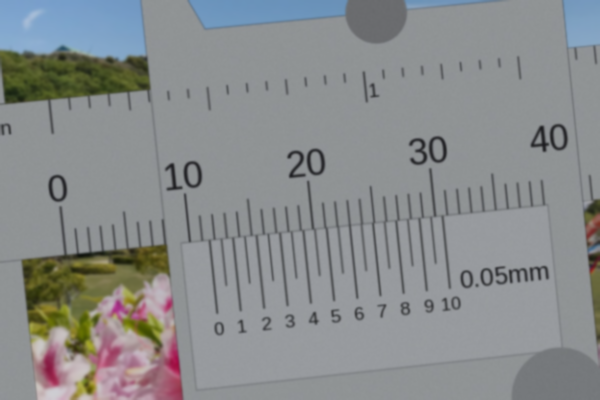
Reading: **11.6** mm
